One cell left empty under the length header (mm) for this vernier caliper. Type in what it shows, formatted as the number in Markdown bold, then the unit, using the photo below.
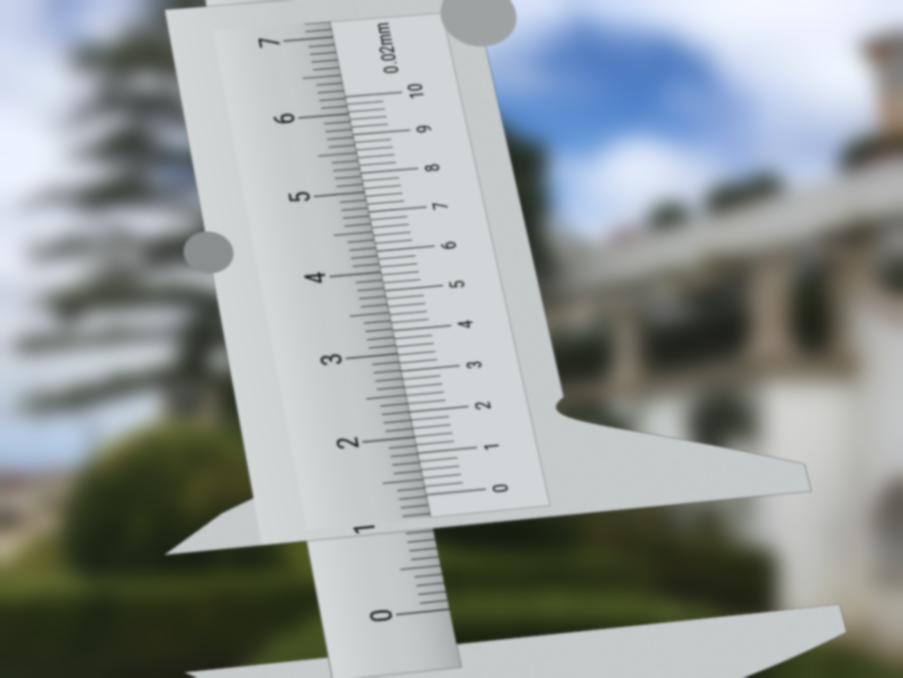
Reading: **13.2** mm
